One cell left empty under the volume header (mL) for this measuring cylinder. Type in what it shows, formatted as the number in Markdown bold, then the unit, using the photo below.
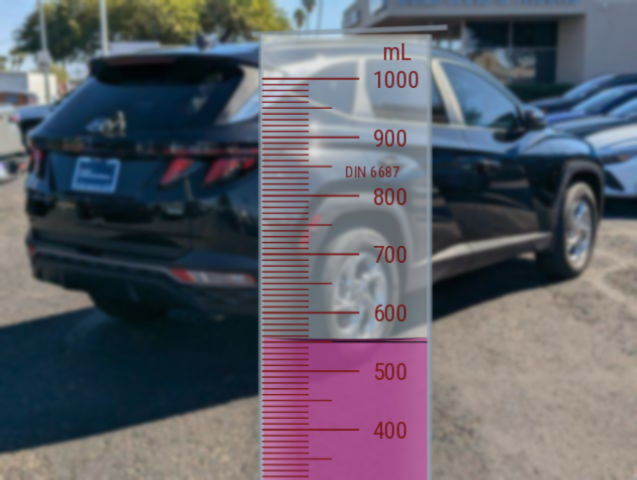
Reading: **550** mL
